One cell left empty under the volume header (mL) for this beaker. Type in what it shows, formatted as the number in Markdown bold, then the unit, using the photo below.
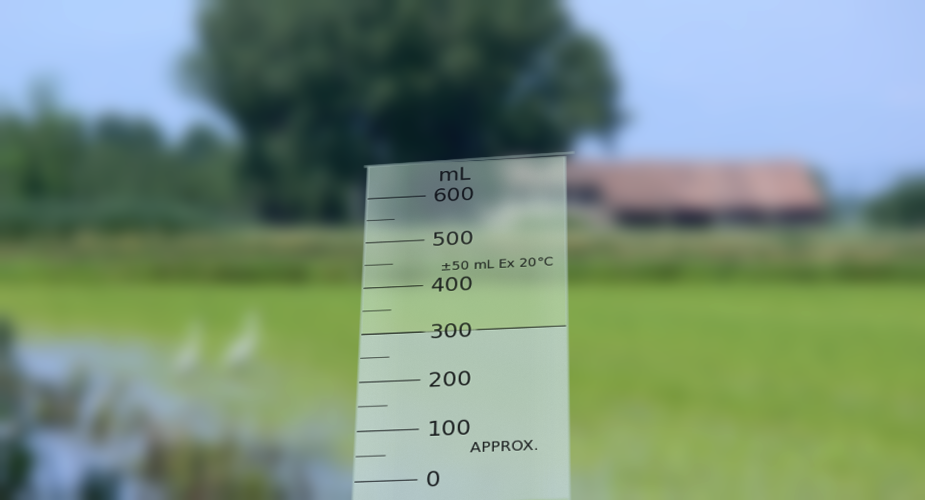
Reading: **300** mL
